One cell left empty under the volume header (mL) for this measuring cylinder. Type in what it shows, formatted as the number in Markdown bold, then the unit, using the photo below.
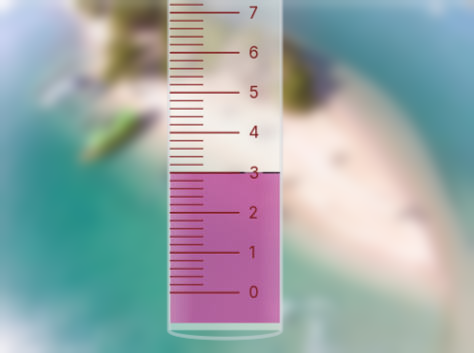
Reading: **3** mL
